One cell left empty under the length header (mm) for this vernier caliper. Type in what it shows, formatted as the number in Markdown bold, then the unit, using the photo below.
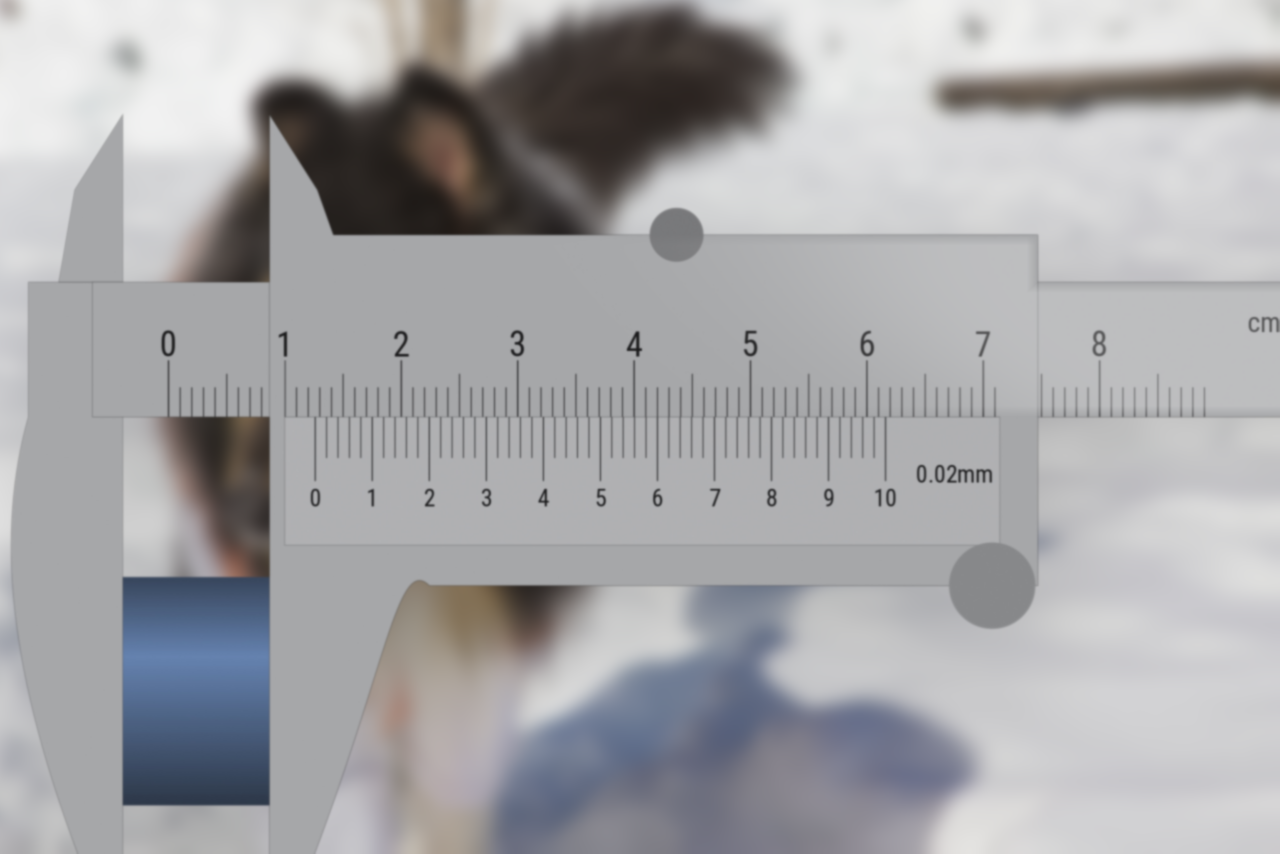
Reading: **12.6** mm
